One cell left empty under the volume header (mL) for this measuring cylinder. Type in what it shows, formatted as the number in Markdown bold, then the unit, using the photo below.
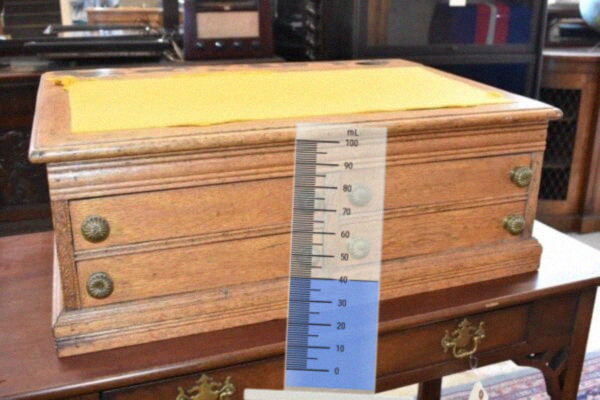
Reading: **40** mL
